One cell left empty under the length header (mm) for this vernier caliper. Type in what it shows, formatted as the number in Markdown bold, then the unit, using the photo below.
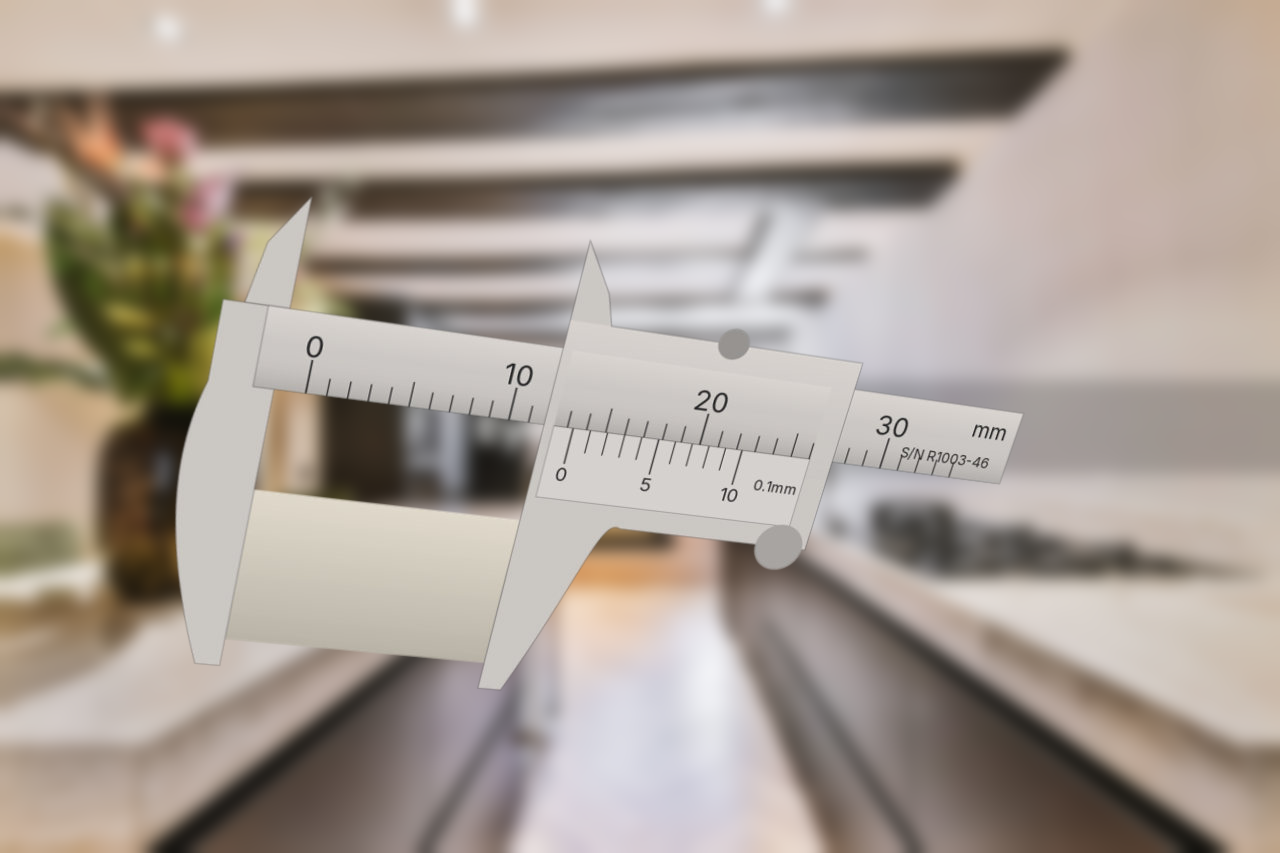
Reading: **13.3** mm
